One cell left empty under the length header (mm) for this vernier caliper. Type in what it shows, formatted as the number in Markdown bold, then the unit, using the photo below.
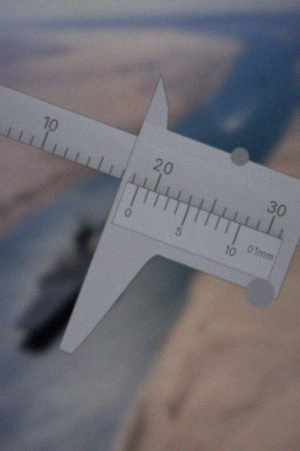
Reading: **18.6** mm
